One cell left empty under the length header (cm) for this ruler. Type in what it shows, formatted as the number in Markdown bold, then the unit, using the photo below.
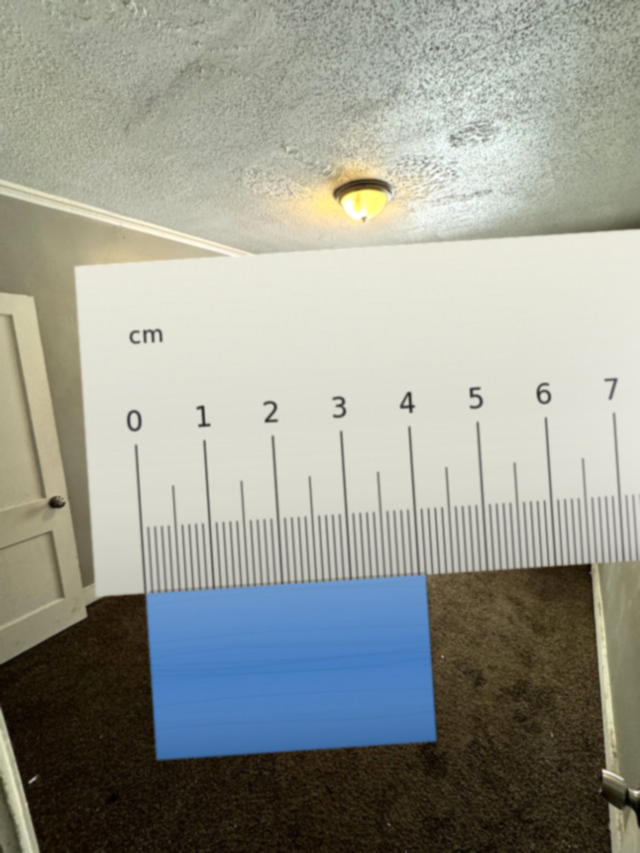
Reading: **4.1** cm
